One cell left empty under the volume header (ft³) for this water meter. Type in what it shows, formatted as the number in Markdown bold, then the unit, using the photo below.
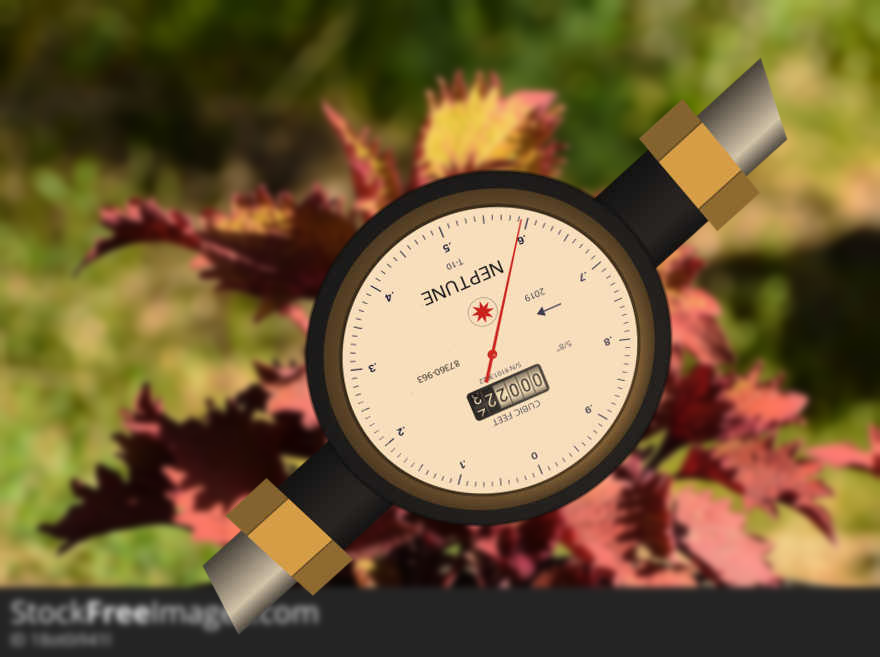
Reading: **222.59** ft³
